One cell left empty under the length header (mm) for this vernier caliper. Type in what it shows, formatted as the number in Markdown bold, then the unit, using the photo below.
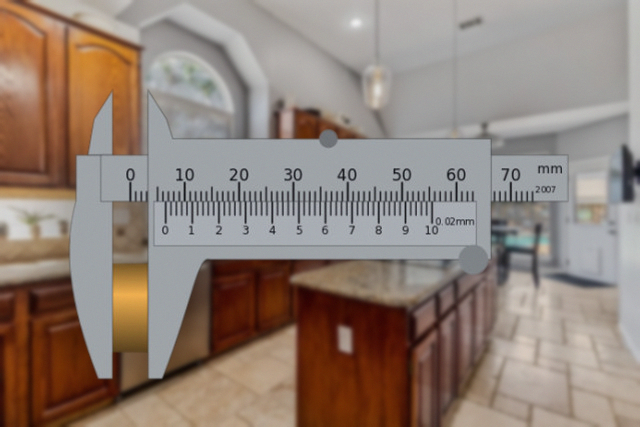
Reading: **6.5** mm
